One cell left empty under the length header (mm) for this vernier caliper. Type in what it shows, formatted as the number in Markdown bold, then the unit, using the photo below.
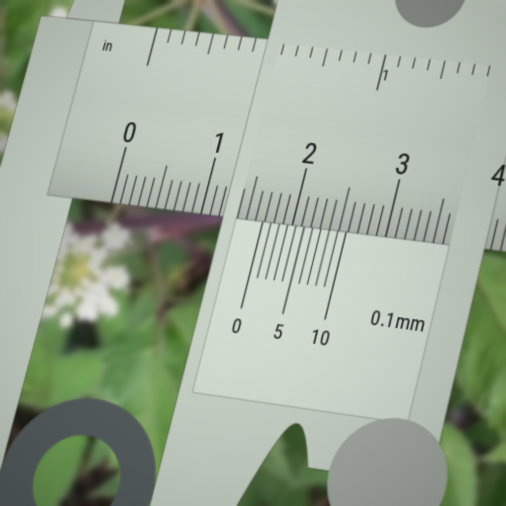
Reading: **16.8** mm
